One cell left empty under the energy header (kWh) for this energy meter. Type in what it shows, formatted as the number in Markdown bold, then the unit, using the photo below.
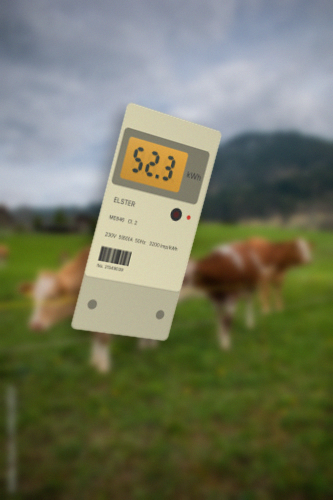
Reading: **52.3** kWh
